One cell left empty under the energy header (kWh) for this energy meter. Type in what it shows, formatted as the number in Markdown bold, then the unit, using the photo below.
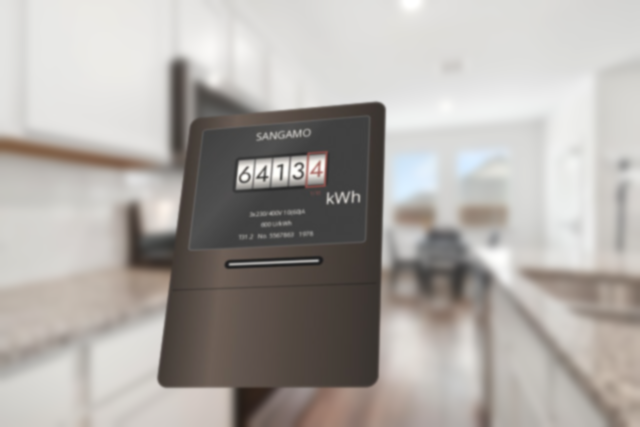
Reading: **6413.4** kWh
